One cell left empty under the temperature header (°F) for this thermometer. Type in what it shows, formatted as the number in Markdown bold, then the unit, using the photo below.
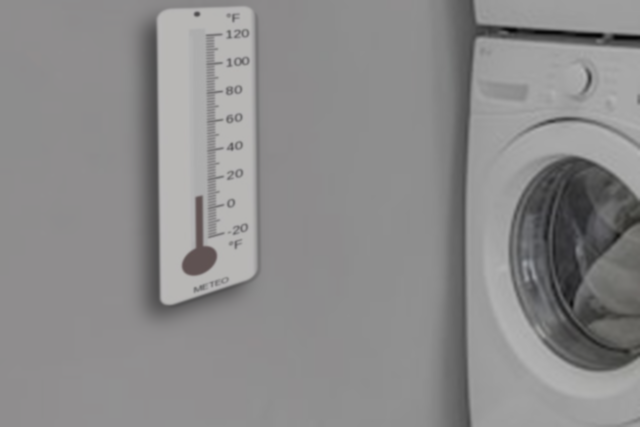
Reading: **10** °F
